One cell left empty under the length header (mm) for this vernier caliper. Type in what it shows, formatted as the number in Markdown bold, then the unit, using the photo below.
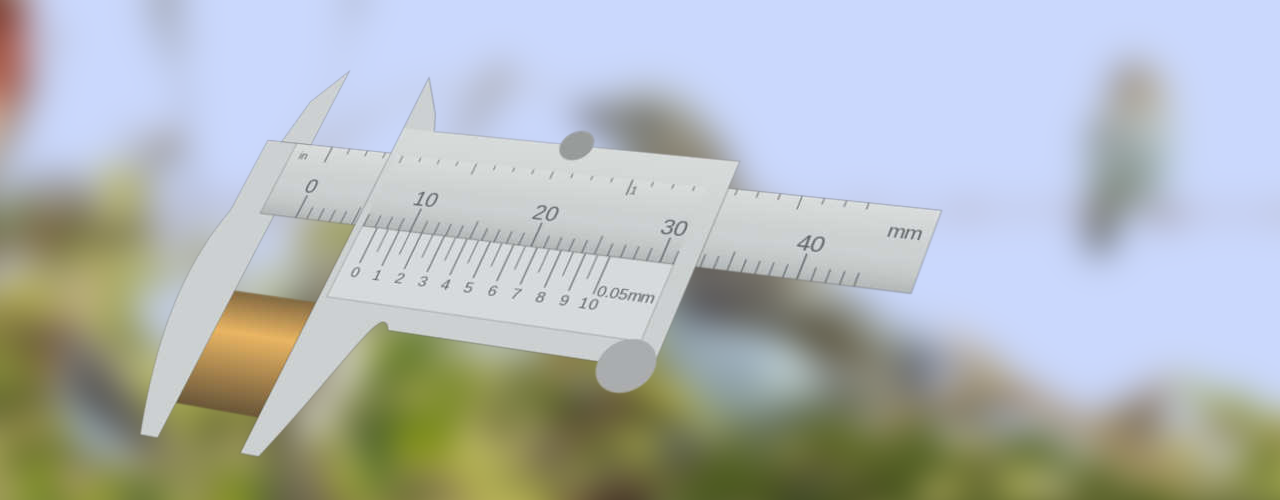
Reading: **7.2** mm
